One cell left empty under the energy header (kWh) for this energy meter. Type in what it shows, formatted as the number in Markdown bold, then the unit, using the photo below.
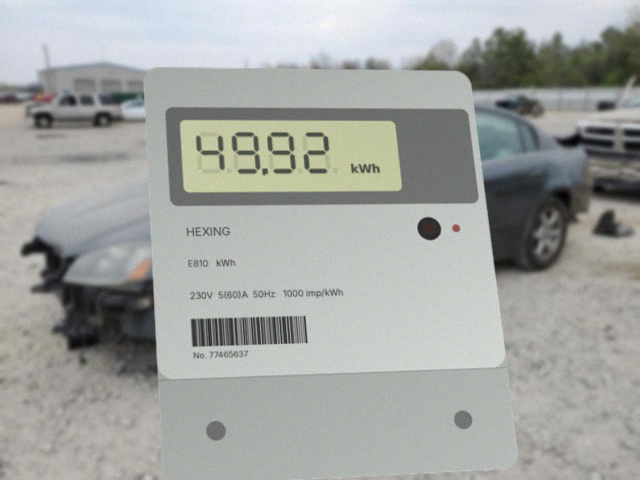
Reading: **49.92** kWh
